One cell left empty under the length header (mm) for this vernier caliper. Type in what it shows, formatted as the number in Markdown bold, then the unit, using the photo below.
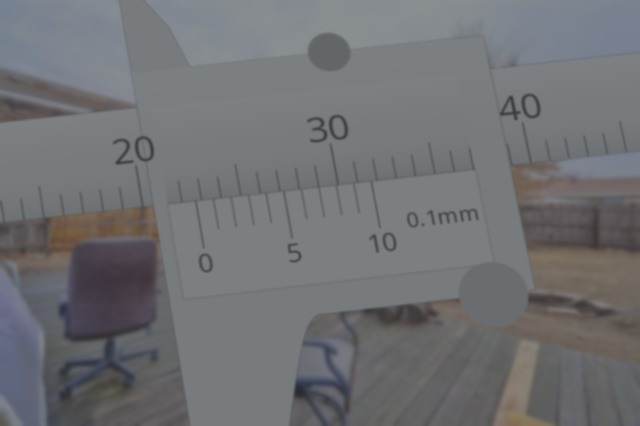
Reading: **22.7** mm
